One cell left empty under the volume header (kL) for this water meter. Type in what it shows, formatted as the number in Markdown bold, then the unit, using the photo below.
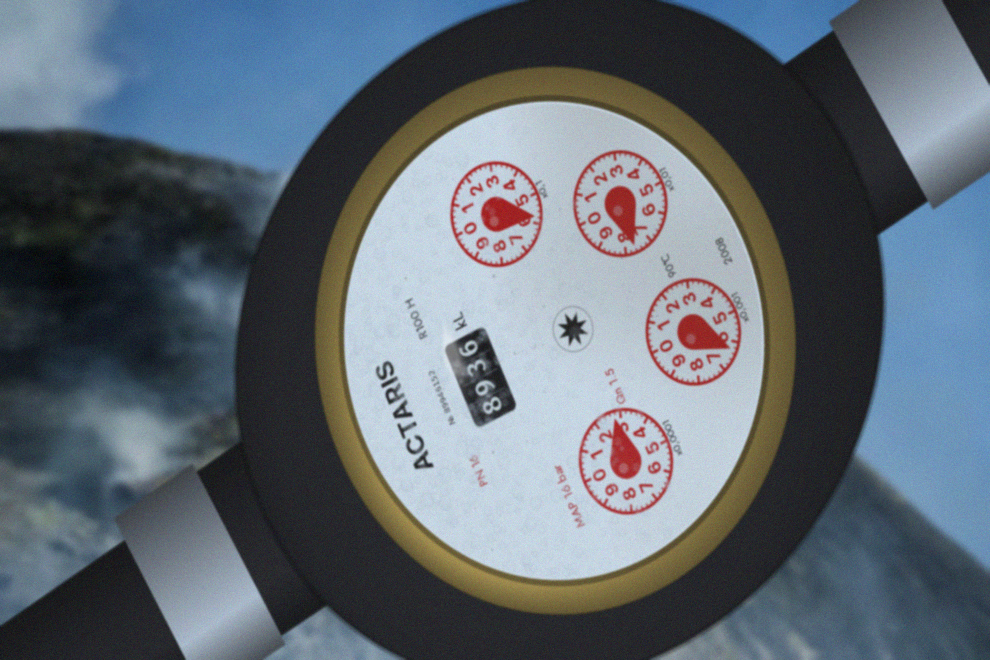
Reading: **8936.5762** kL
